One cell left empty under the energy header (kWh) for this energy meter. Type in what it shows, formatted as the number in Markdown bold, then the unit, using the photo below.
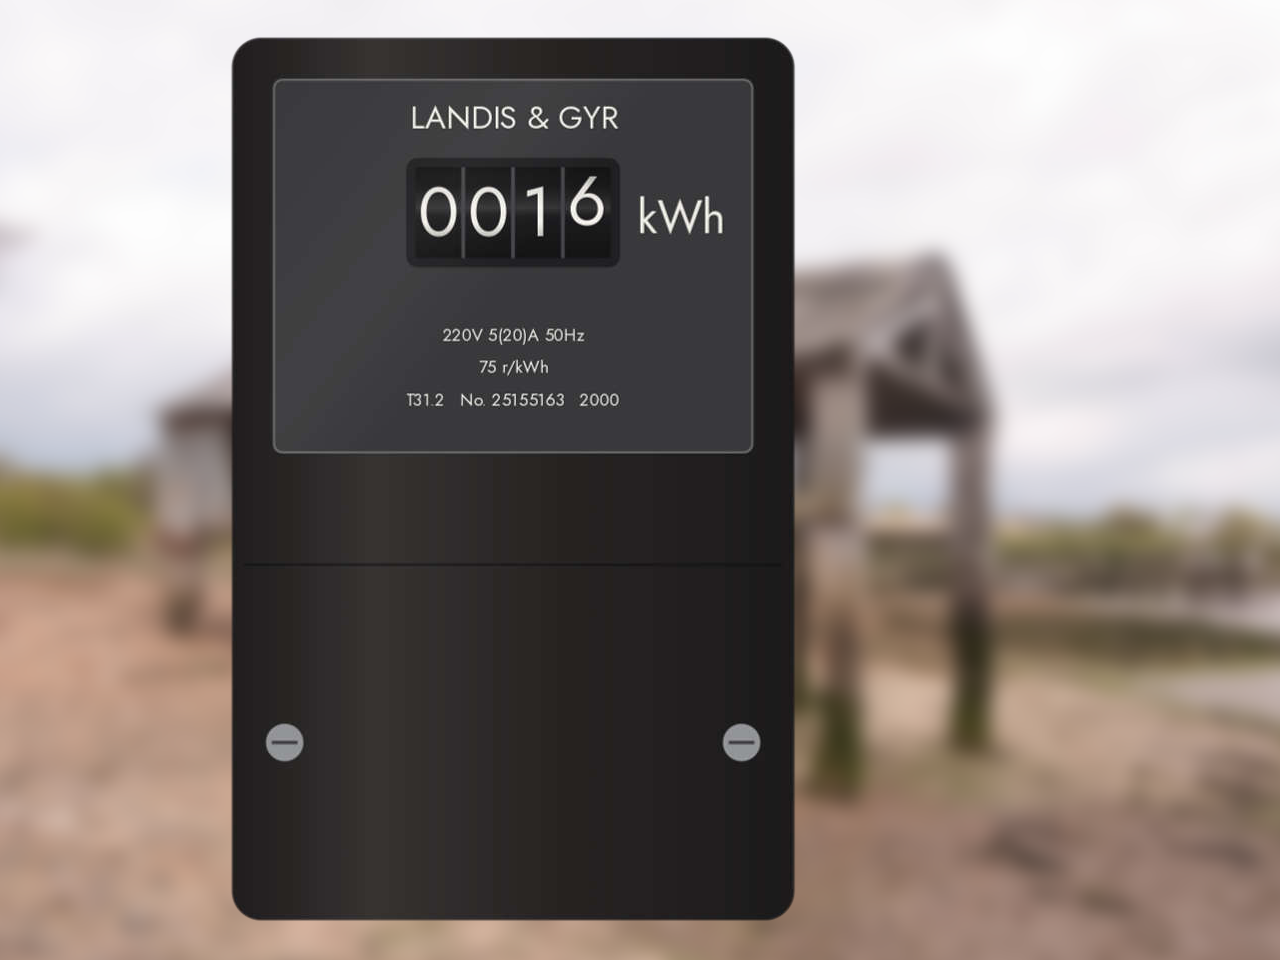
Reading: **16** kWh
